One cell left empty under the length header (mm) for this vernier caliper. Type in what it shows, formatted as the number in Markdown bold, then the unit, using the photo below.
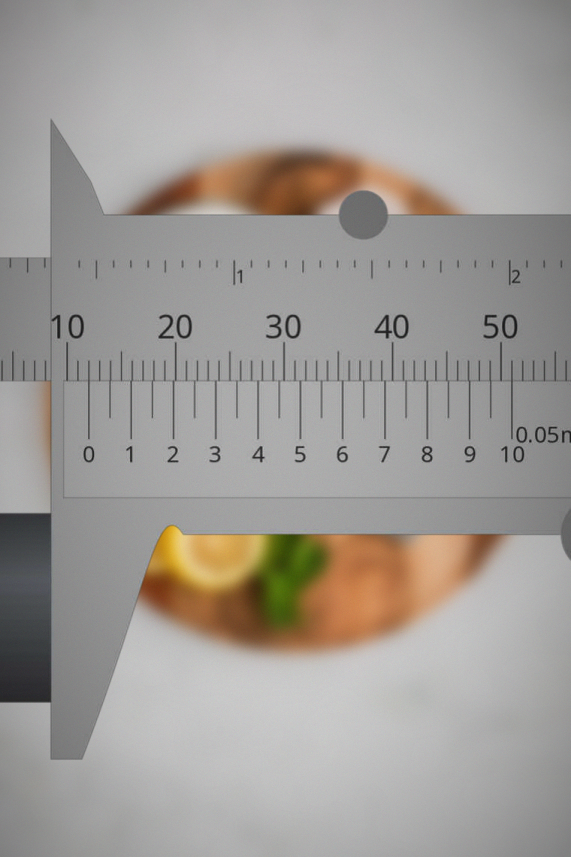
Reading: **12.0** mm
